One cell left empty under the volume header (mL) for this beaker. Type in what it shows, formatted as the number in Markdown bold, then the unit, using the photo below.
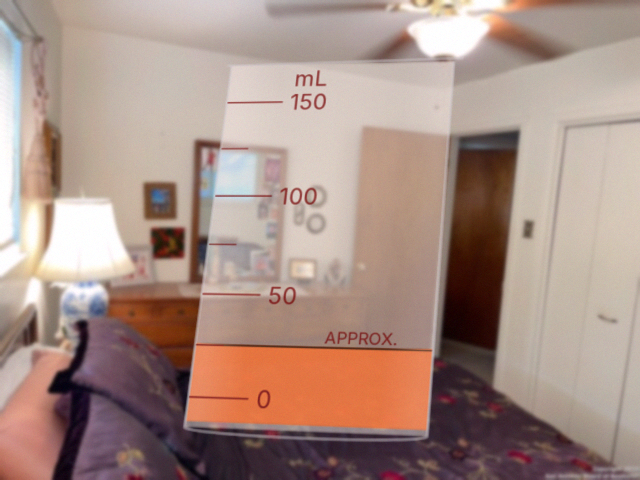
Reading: **25** mL
